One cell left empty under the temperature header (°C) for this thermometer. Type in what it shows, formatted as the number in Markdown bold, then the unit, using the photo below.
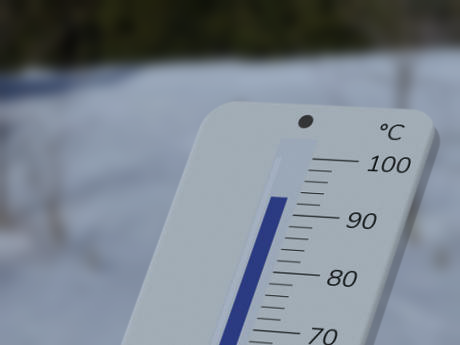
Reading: **93** °C
